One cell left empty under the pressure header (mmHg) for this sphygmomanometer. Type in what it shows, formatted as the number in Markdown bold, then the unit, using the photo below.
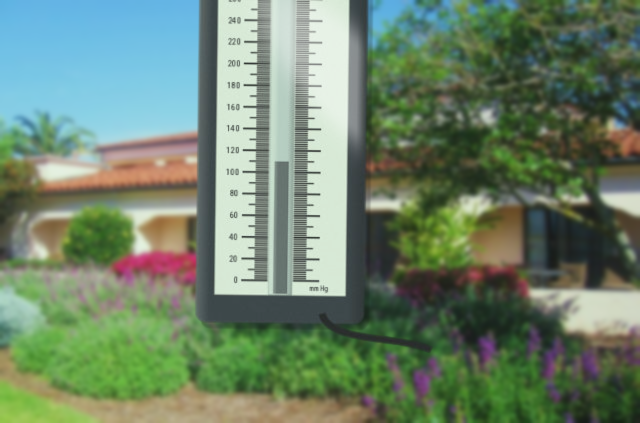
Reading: **110** mmHg
